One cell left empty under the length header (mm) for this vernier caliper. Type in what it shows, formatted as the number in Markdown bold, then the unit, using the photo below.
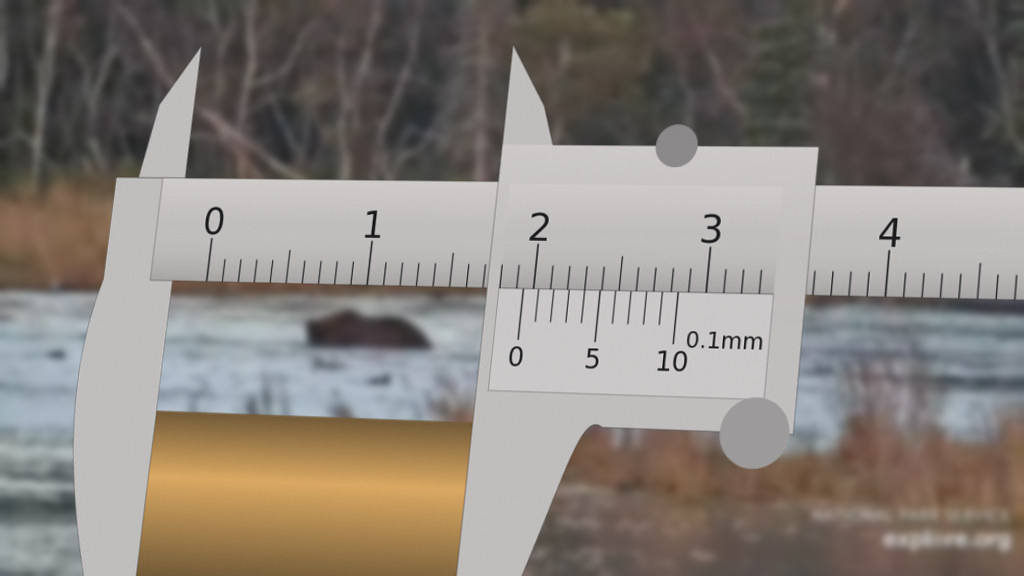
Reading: **19.4** mm
